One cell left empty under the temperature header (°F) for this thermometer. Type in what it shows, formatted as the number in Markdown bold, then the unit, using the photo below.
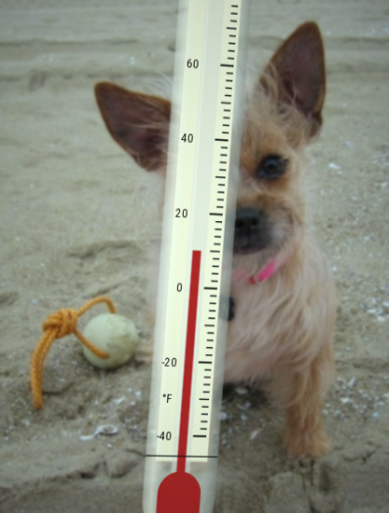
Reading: **10** °F
